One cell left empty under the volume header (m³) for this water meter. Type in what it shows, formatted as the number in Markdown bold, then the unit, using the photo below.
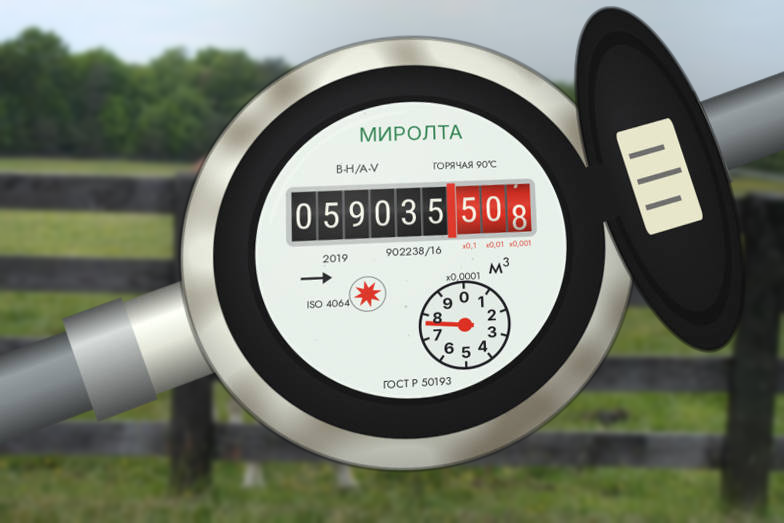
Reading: **59035.5077** m³
